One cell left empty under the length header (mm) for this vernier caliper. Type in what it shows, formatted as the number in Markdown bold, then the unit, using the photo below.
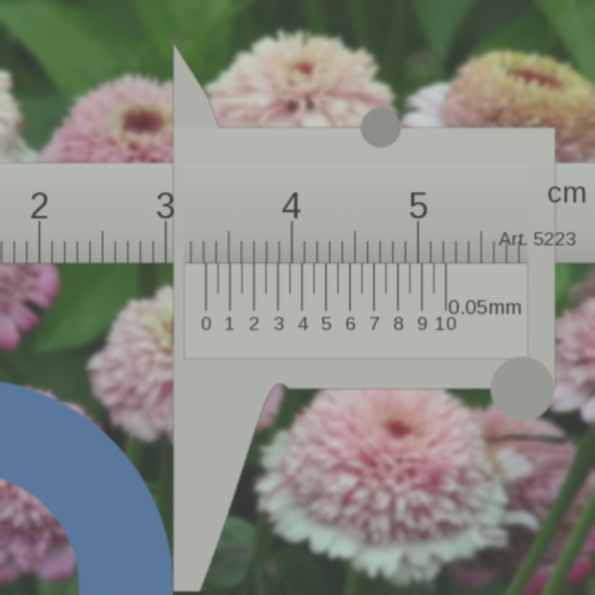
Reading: **33.2** mm
